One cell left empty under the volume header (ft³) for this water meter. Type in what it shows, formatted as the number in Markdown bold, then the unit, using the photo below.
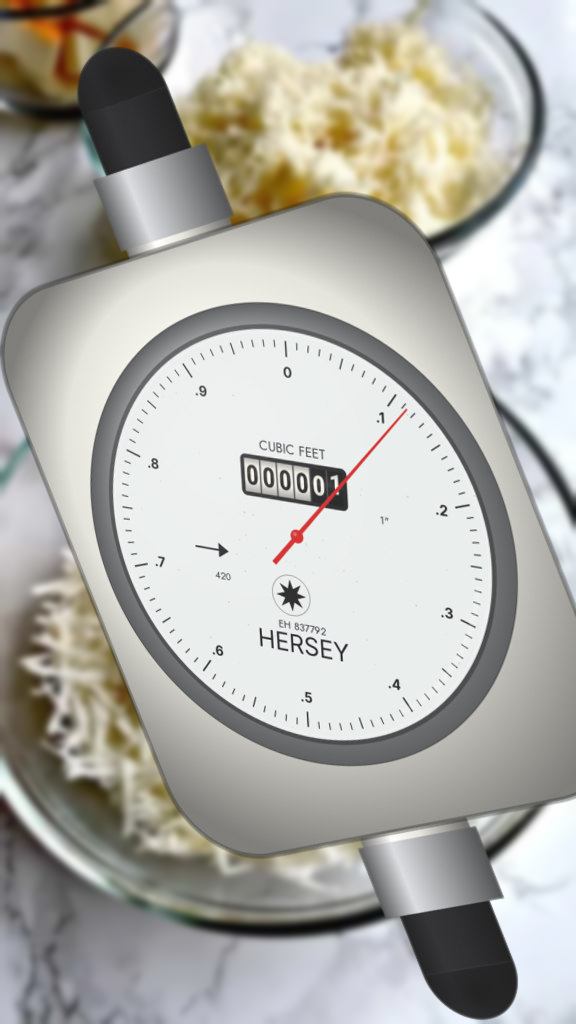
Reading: **1.11** ft³
